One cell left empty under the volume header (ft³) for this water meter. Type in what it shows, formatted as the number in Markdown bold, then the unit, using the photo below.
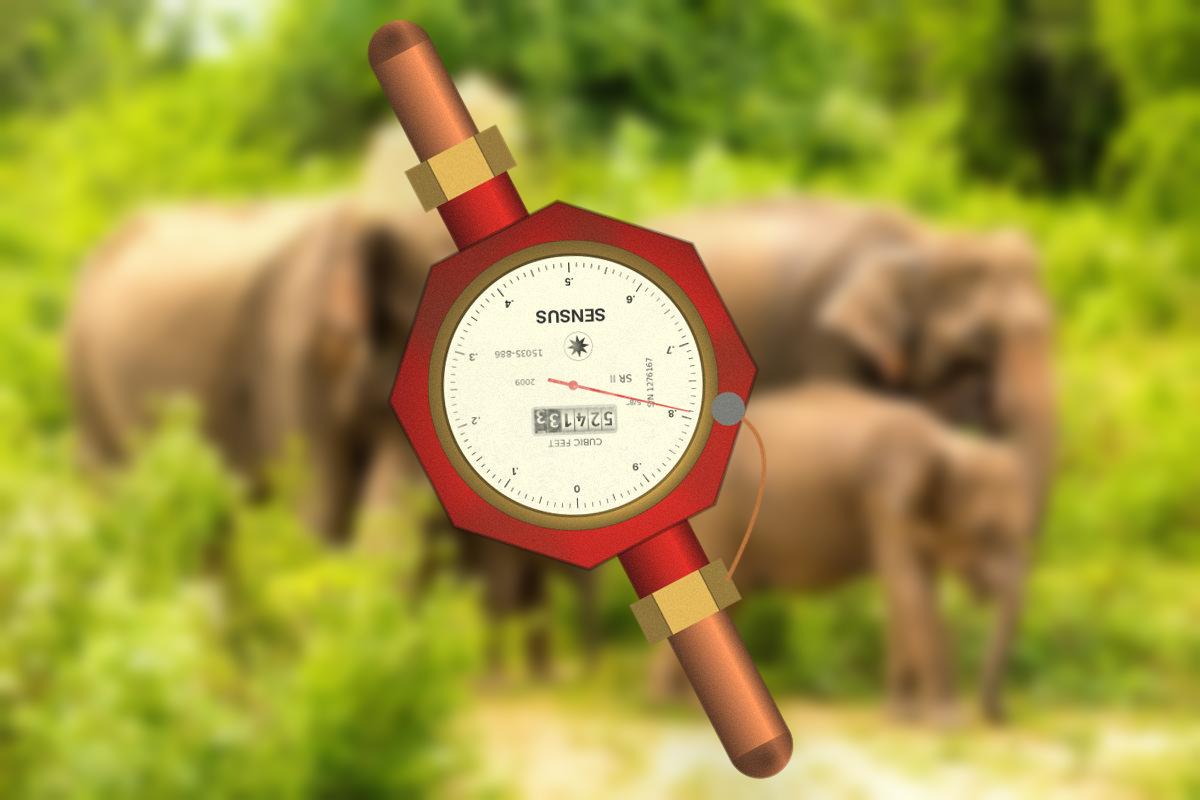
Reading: **524132.79** ft³
